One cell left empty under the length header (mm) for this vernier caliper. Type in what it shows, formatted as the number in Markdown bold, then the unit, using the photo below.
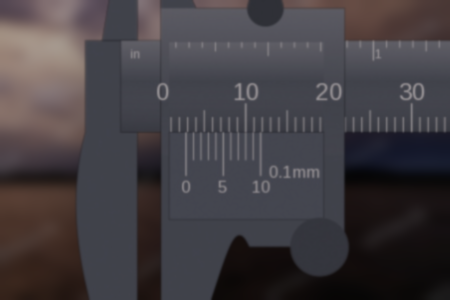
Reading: **2.8** mm
